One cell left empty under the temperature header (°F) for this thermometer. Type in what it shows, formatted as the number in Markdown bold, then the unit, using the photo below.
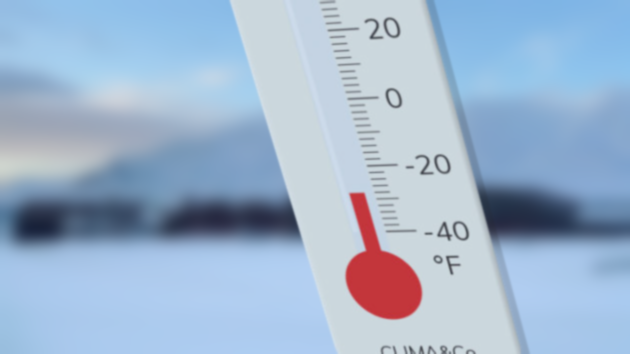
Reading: **-28** °F
